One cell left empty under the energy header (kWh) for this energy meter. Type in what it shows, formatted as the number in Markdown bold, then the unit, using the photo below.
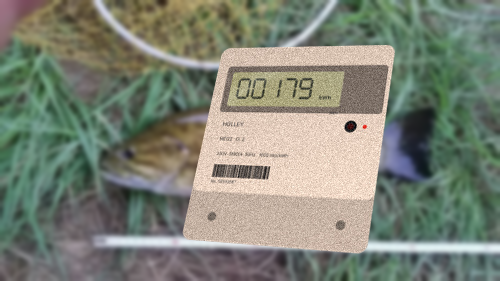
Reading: **179** kWh
